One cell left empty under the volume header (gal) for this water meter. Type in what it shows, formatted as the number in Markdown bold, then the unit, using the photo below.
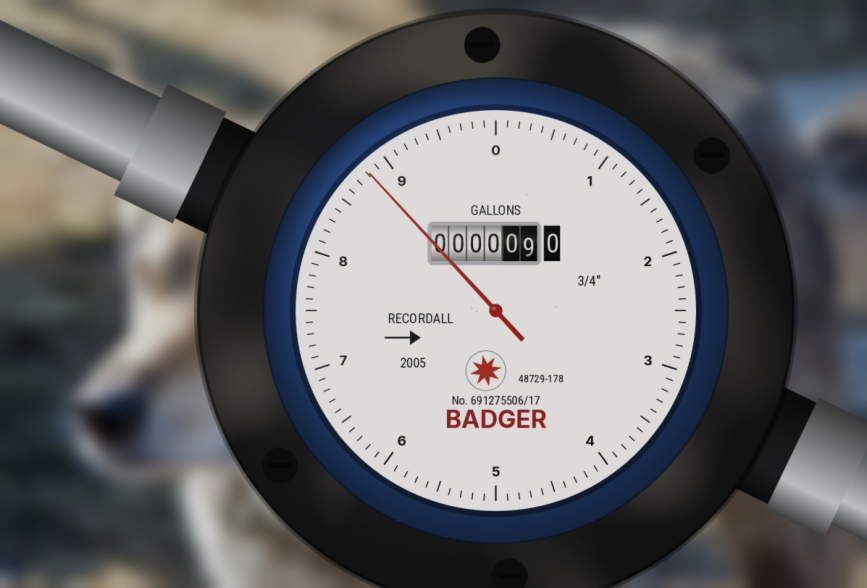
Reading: **88.8** gal
